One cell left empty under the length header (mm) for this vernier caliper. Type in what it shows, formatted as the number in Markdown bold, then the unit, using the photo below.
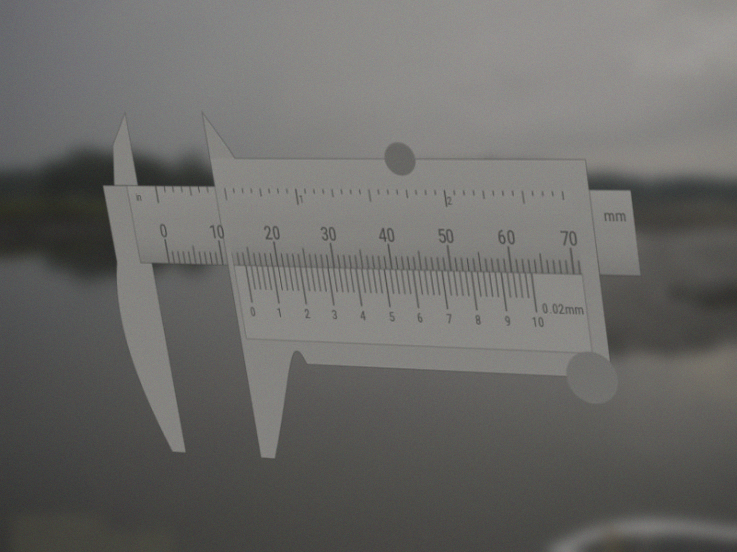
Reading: **14.2** mm
